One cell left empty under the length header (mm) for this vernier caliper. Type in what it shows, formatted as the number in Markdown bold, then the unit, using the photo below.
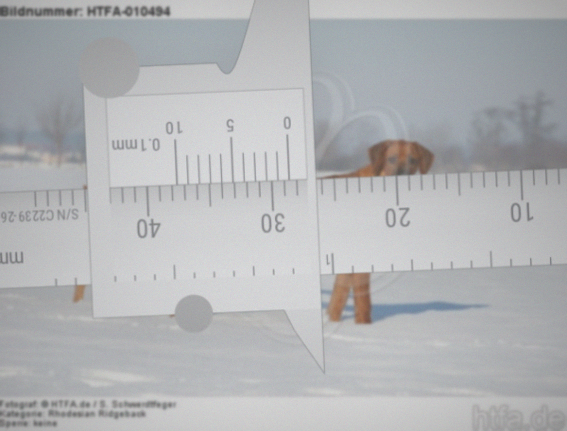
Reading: **28.6** mm
